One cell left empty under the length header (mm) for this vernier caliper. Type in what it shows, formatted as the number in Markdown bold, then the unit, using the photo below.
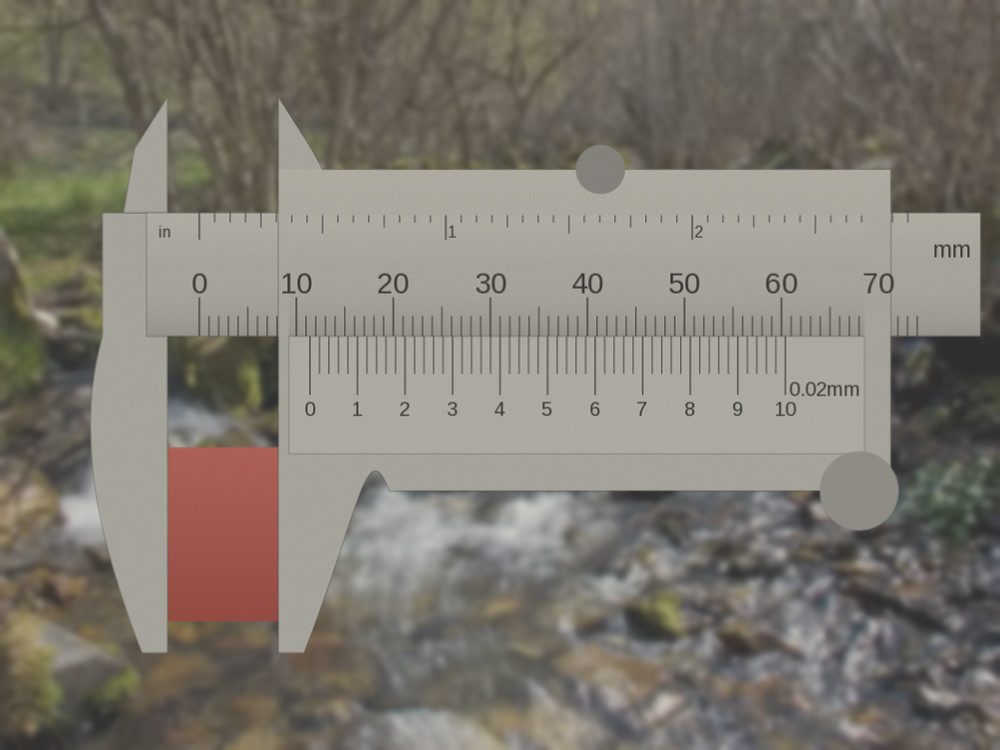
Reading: **11.4** mm
